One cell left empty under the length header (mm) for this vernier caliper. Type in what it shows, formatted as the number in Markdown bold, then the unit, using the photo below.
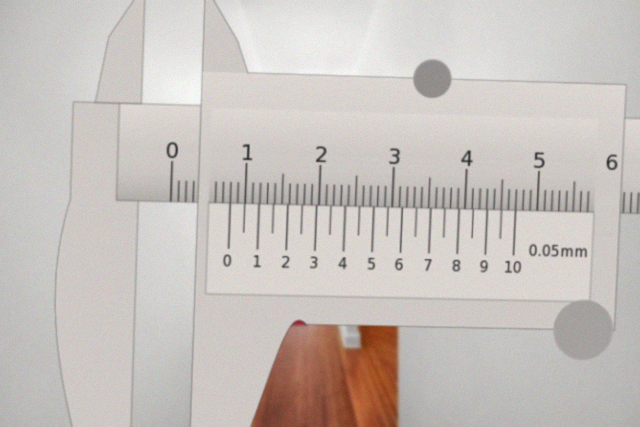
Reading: **8.0** mm
